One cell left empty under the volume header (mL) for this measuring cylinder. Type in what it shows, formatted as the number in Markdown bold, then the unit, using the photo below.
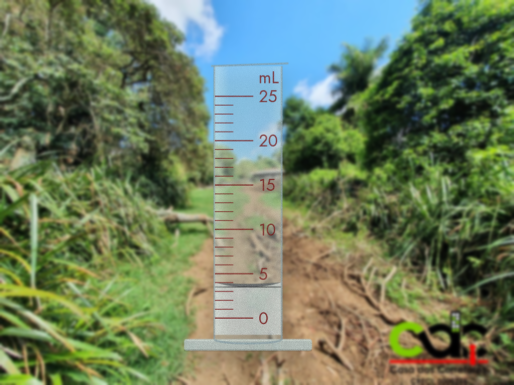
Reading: **3.5** mL
